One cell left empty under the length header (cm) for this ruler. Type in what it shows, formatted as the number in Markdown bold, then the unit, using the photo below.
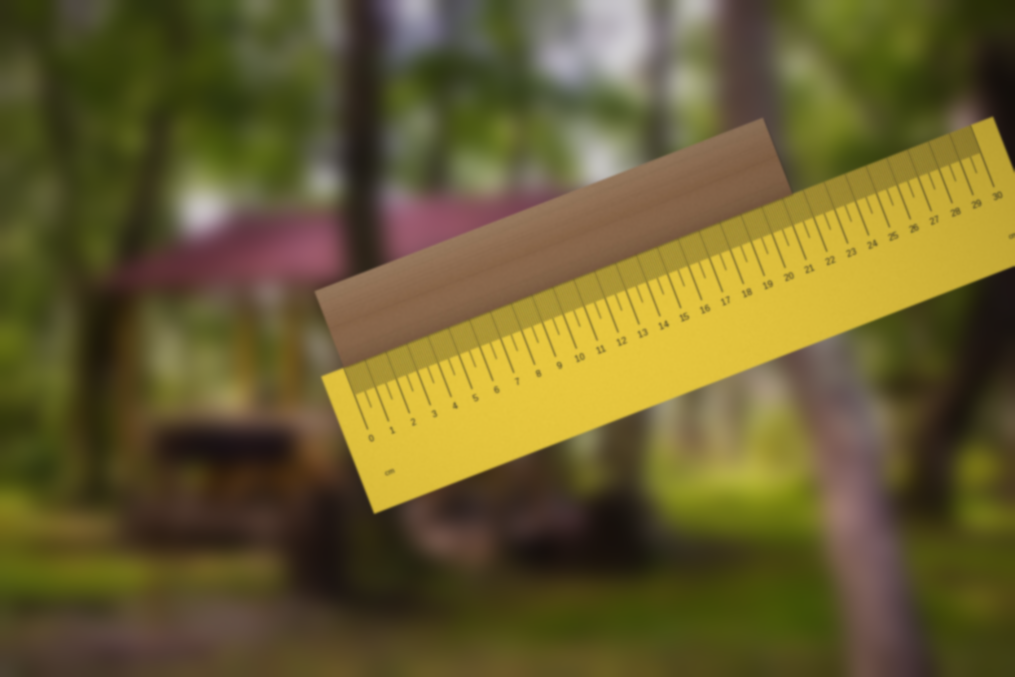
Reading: **21.5** cm
